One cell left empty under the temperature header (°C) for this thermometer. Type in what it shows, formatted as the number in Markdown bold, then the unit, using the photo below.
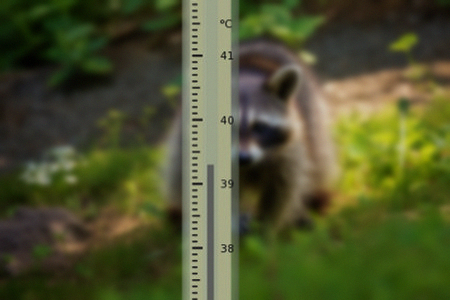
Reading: **39.3** °C
